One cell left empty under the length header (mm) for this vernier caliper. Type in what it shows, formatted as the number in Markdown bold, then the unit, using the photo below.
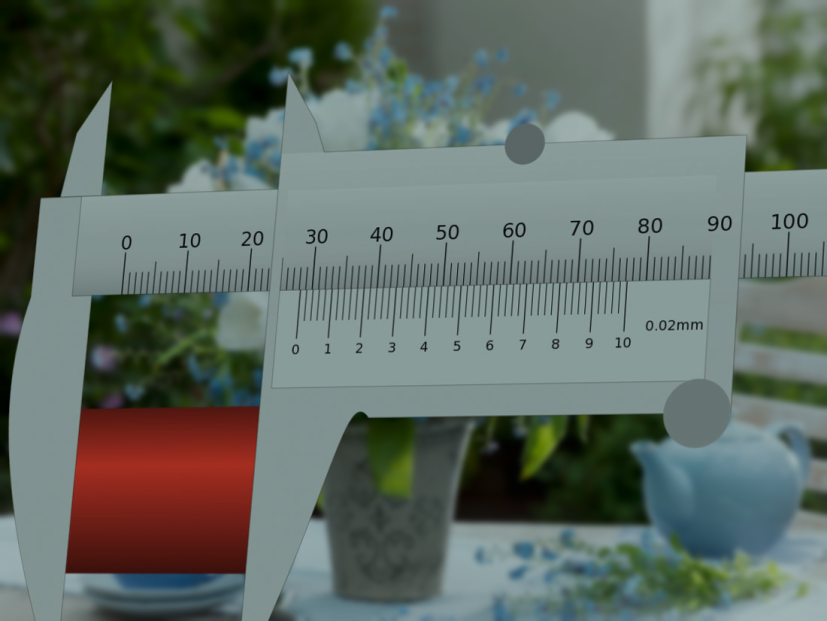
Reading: **28.2** mm
